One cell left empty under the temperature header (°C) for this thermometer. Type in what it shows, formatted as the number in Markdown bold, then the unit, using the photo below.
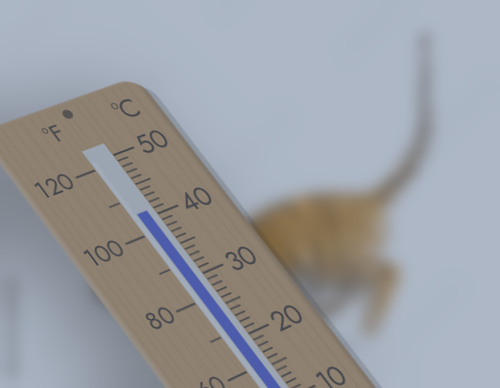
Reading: **41** °C
